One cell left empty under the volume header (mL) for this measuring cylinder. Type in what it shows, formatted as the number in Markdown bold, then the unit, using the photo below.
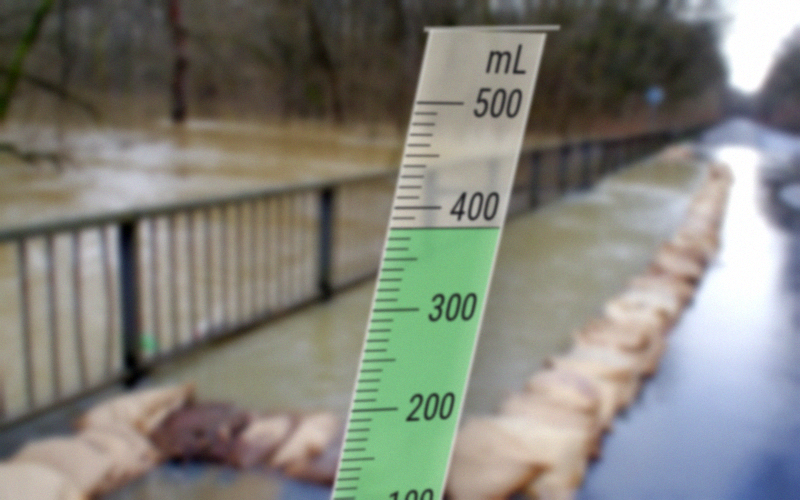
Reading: **380** mL
